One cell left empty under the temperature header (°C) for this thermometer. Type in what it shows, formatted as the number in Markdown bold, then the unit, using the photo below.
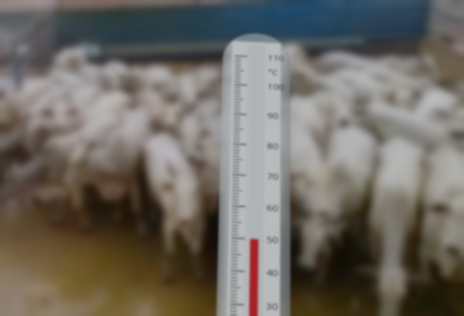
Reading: **50** °C
